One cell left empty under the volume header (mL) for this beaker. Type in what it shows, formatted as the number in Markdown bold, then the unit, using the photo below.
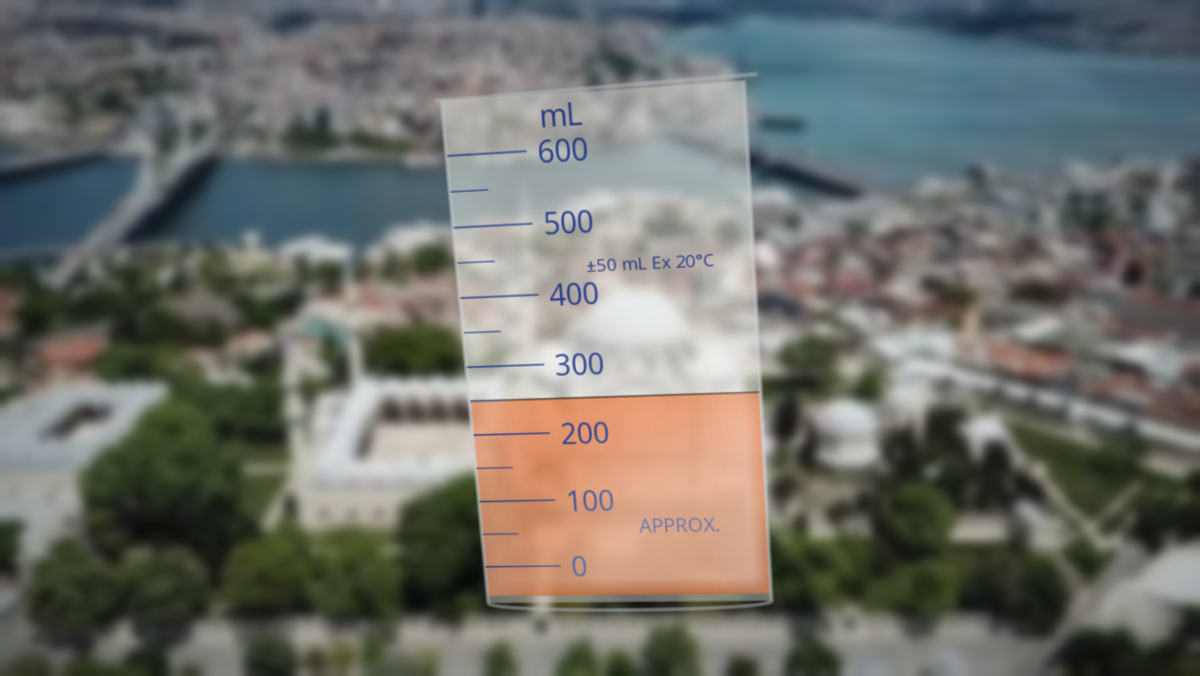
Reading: **250** mL
